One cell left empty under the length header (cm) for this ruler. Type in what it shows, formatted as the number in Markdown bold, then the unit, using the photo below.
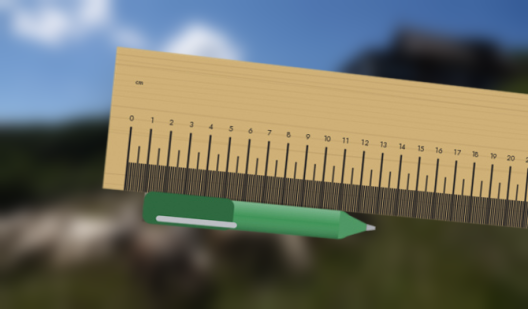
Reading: **12** cm
